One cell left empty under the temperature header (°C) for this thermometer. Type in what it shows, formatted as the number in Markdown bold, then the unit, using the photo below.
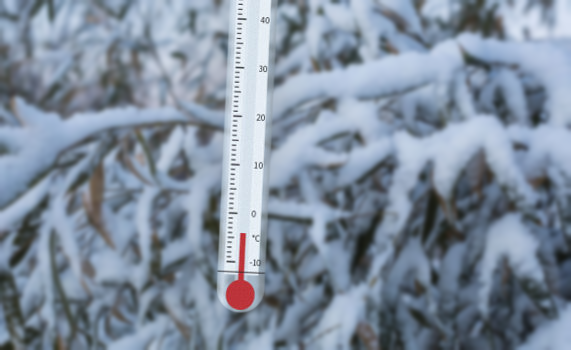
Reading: **-4** °C
